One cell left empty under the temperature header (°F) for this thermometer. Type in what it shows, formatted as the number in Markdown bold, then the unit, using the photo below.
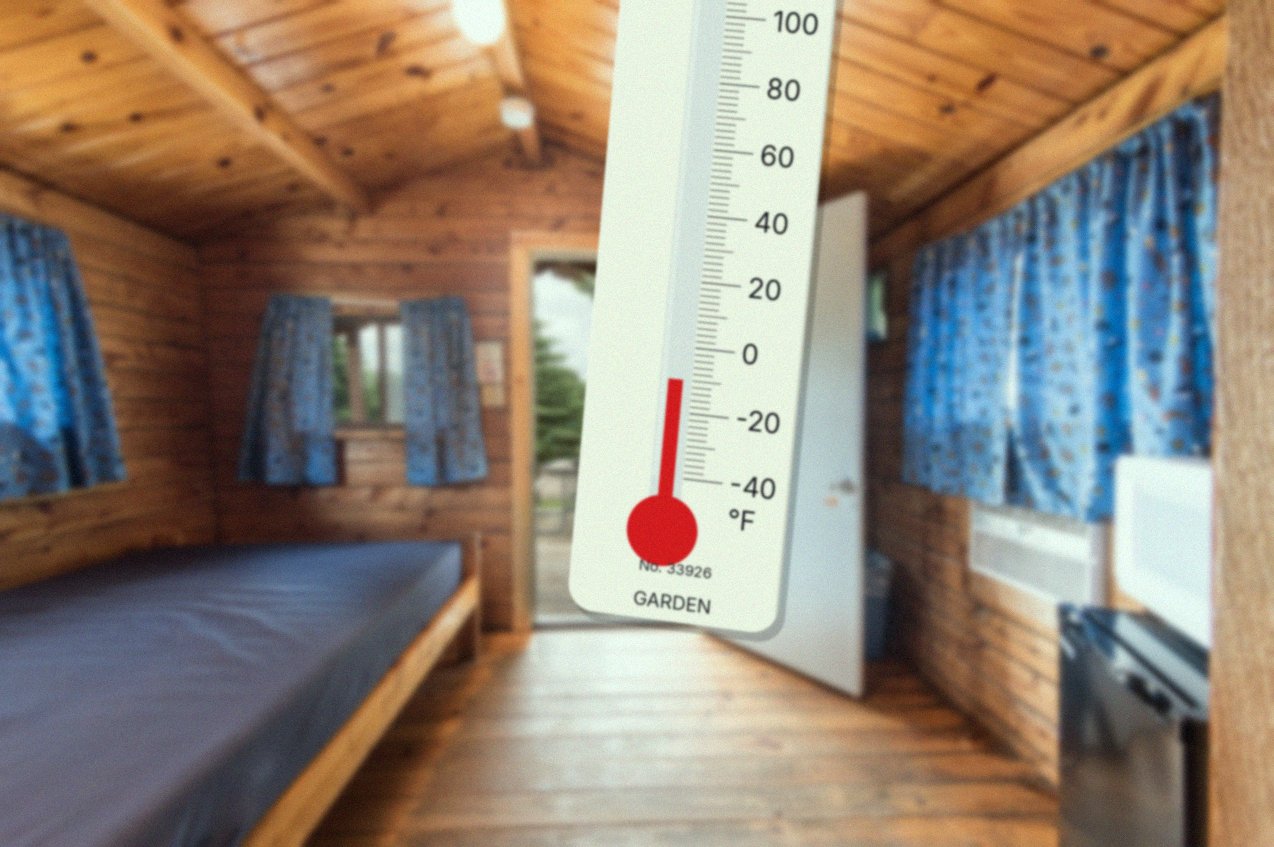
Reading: **-10** °F
